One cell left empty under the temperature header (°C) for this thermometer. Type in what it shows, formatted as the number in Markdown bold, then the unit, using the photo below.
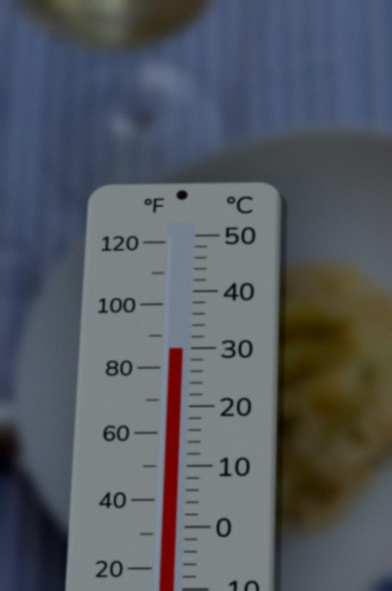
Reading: **30** °C
